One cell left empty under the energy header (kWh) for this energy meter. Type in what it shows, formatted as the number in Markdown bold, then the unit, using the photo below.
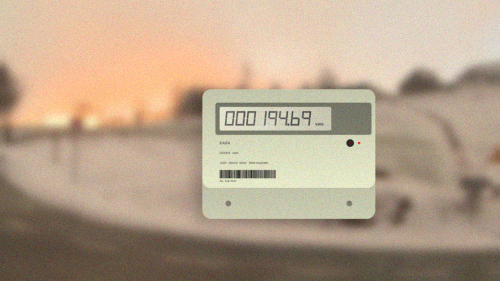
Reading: **194.69** kWh
